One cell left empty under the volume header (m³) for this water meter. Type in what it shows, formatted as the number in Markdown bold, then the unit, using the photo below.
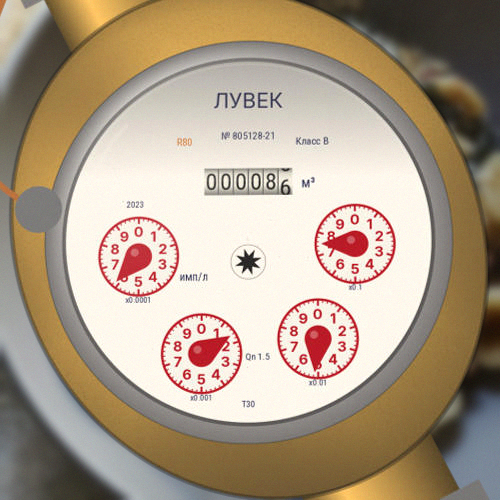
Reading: **85.7516** m³
